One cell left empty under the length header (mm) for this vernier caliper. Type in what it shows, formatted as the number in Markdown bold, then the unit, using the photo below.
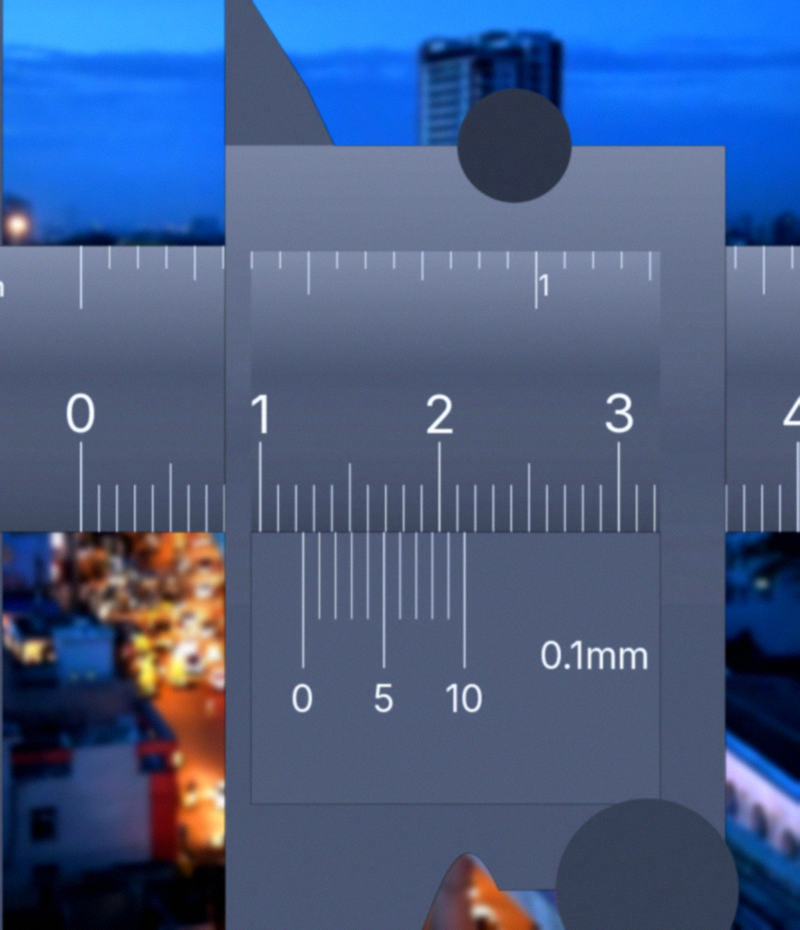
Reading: **12.4** mm
